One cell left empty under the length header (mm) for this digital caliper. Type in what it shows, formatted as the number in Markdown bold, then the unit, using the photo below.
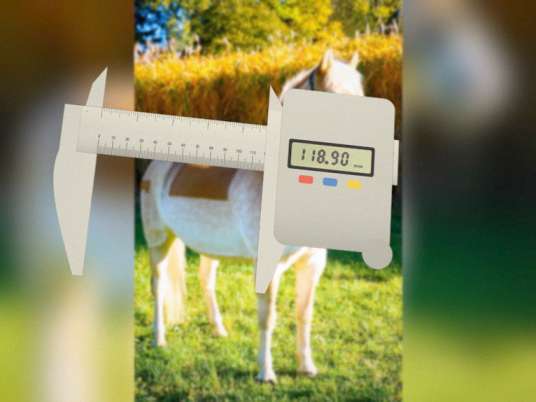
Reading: **118.90** mm
